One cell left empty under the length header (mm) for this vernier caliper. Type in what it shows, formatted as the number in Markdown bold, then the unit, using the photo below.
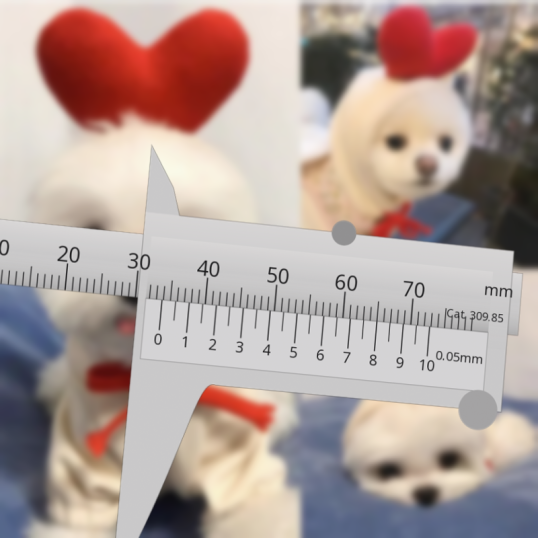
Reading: **33.8** mm
